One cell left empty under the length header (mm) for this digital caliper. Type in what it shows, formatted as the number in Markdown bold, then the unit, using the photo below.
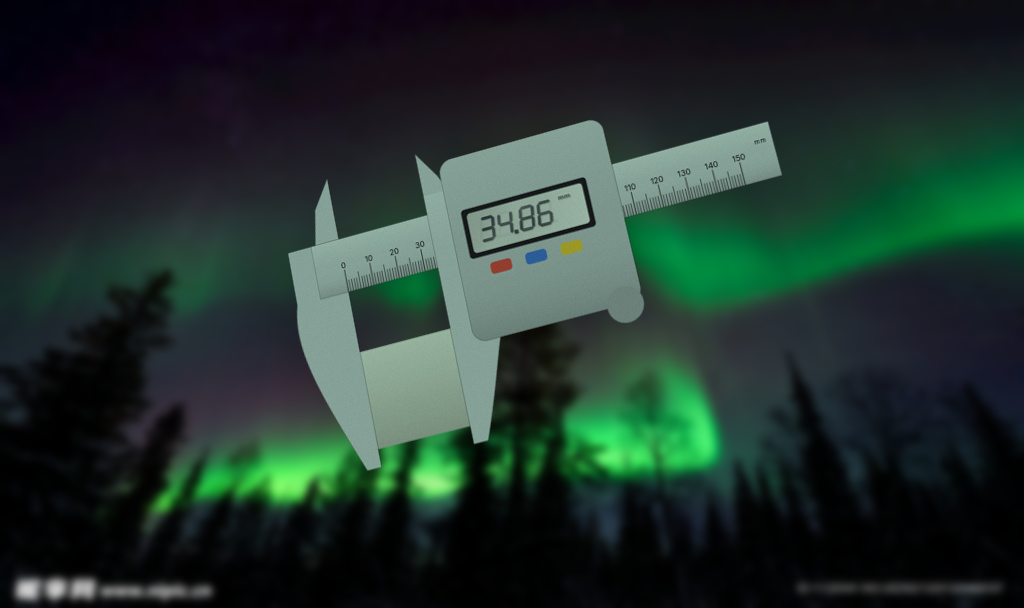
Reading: **34.86** mm
